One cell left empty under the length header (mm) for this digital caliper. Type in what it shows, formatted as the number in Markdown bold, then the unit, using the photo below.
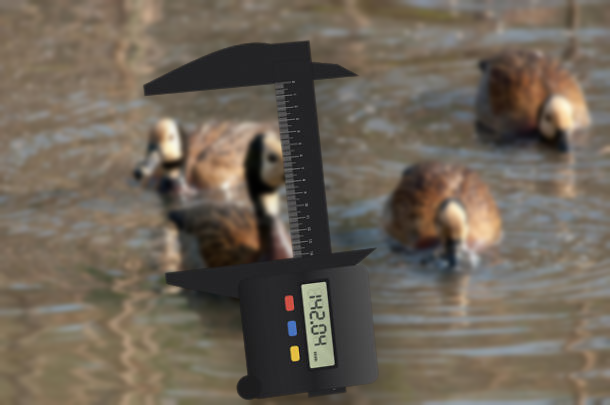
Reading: **142.04** mm
